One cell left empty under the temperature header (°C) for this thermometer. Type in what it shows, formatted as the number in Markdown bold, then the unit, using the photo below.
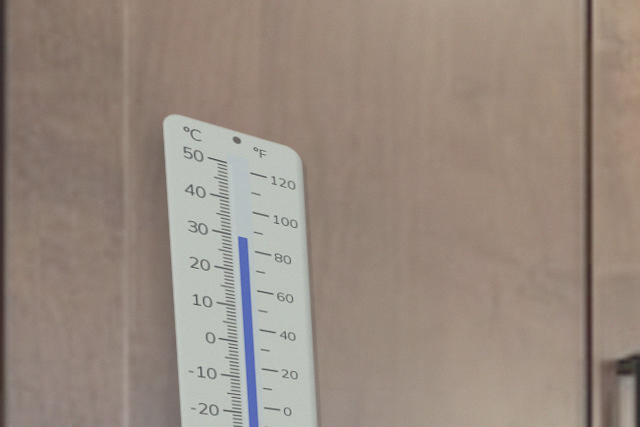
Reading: **30** °C
